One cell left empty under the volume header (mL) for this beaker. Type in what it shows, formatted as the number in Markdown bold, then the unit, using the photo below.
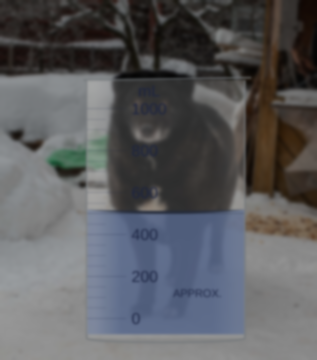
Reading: **500** mL
